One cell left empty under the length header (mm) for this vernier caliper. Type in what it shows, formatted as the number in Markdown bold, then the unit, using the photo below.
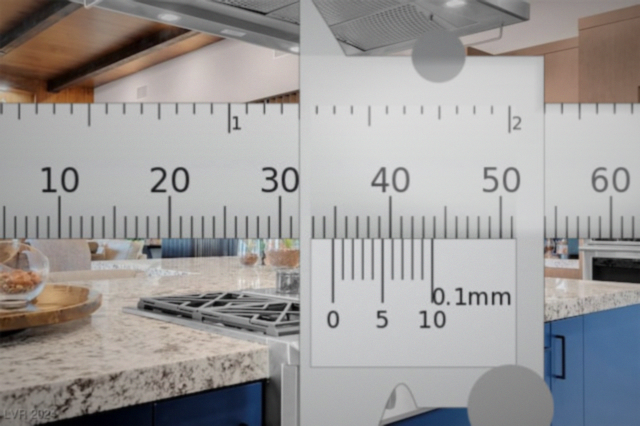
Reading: **34.8** mm
